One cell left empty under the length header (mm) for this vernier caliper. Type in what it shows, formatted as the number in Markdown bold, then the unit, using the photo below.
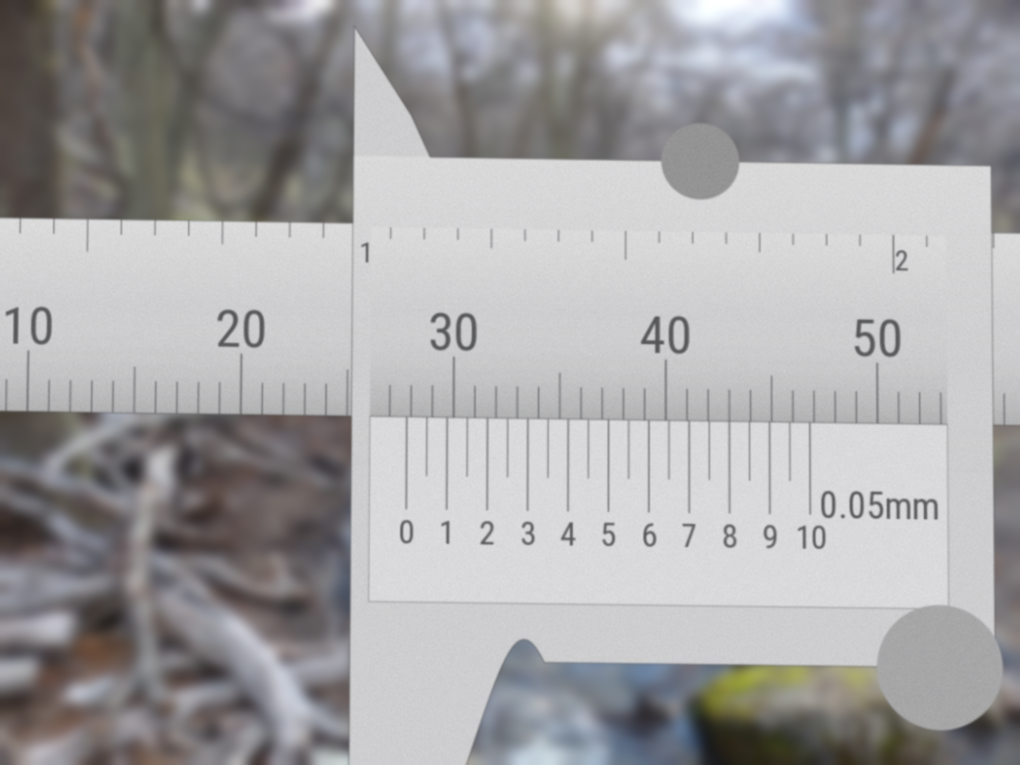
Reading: **27.8** mm
